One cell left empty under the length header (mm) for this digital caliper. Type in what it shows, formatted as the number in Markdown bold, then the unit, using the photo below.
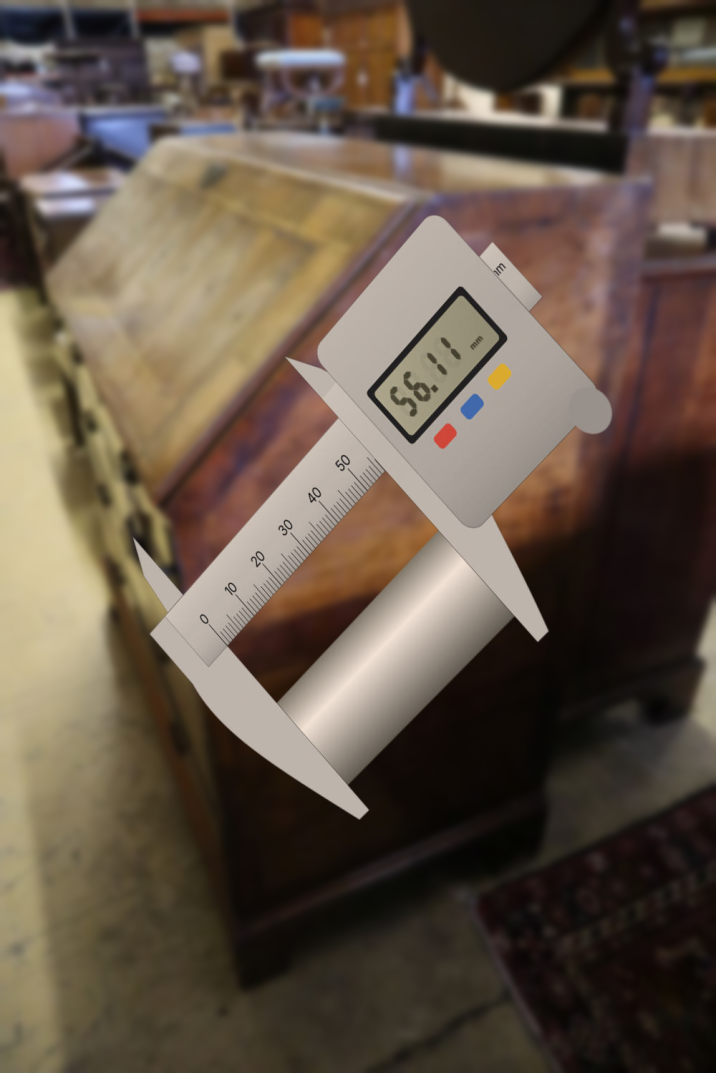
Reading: **56.11** mm
